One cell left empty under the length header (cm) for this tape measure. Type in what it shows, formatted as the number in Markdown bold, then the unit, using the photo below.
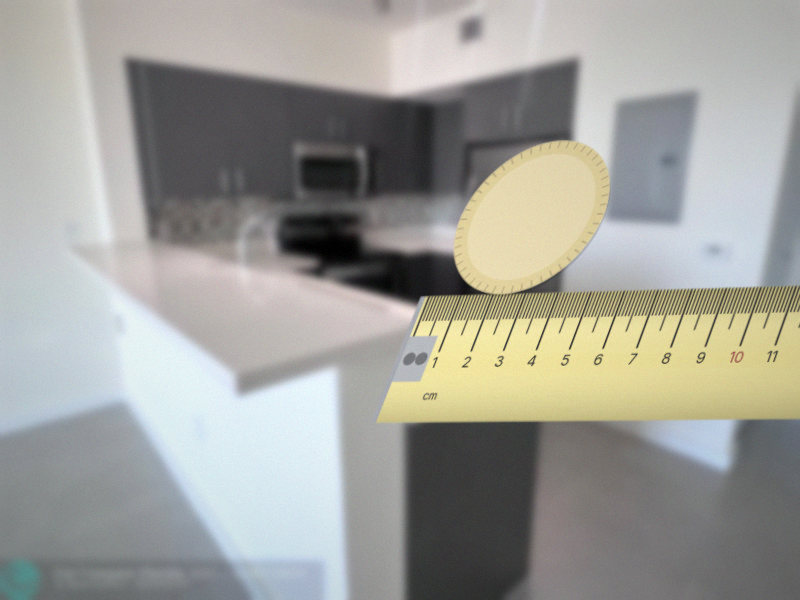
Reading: **4.5** cm
